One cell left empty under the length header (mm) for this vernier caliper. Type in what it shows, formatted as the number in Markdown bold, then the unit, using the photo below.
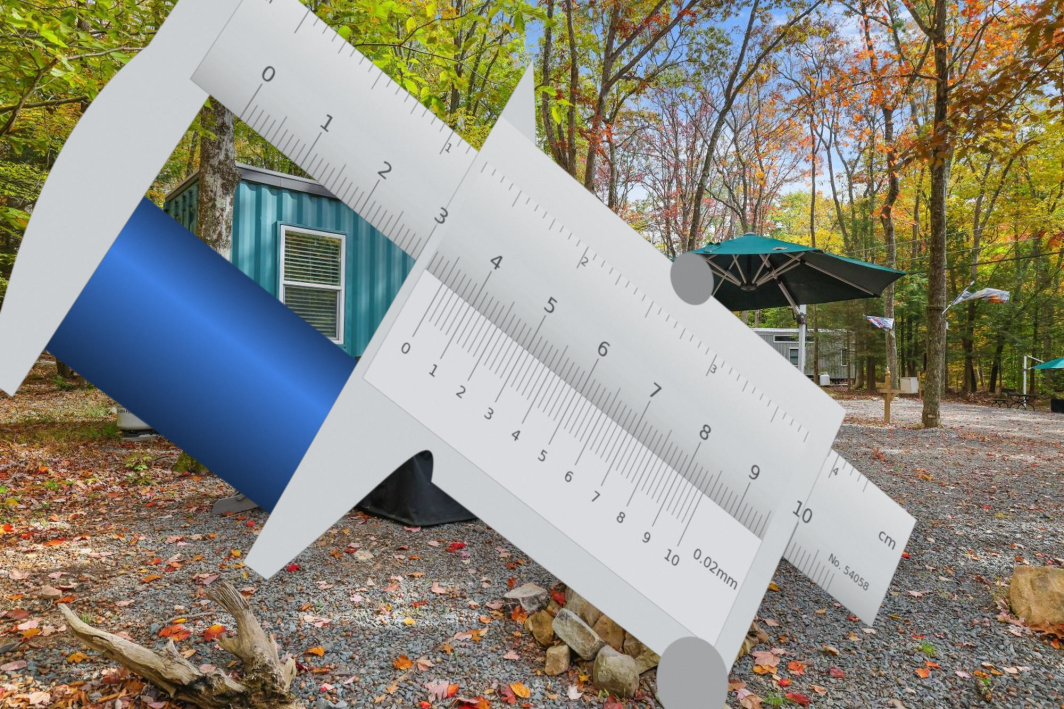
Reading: **34.8** mm
